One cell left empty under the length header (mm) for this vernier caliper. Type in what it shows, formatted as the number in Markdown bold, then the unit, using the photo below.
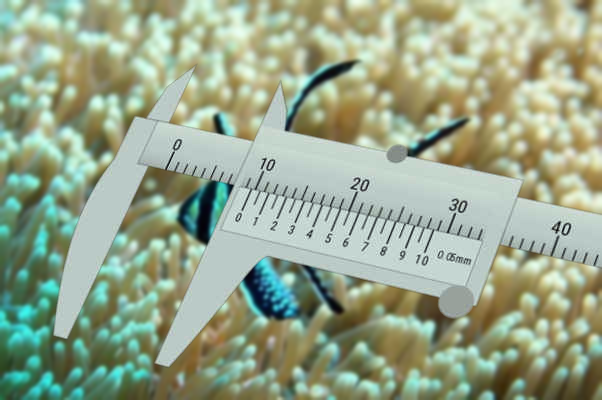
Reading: **9.6** mm
